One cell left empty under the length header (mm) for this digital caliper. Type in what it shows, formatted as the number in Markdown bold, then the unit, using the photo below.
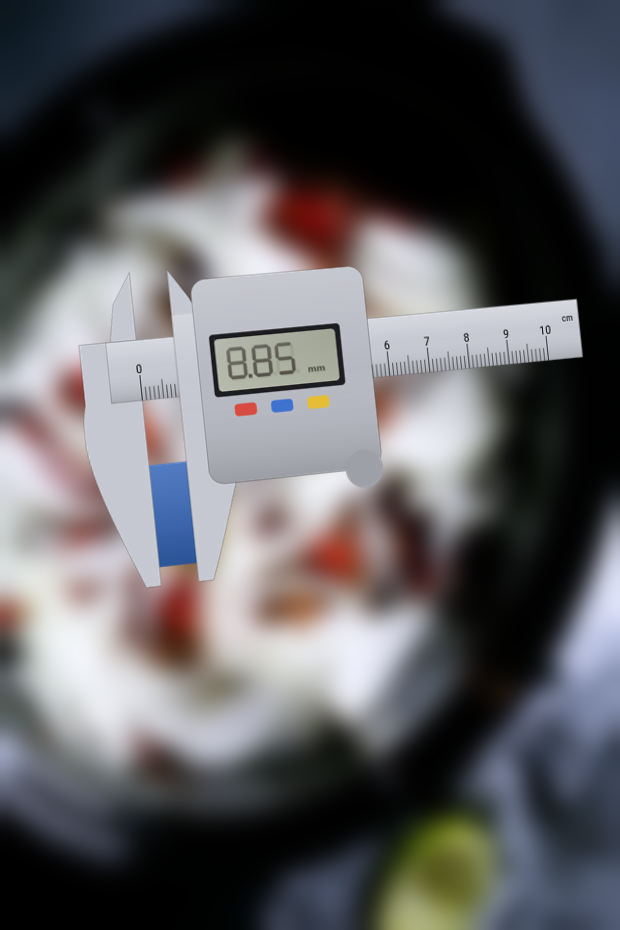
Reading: **8.85** mm
